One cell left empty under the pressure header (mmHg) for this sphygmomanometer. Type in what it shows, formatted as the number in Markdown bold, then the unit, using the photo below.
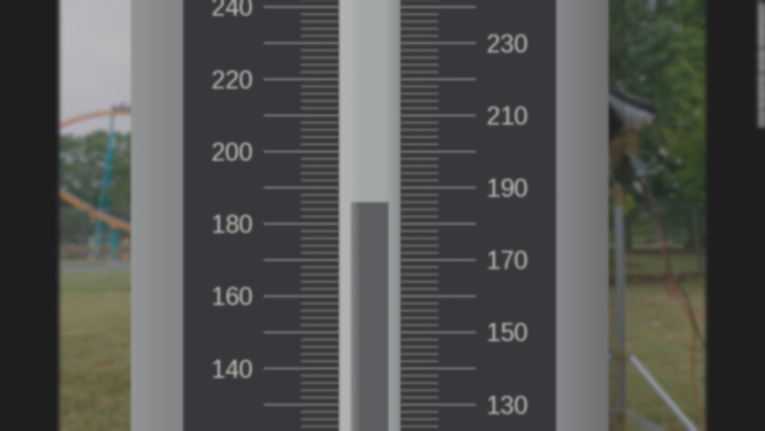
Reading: **186** mmHg
